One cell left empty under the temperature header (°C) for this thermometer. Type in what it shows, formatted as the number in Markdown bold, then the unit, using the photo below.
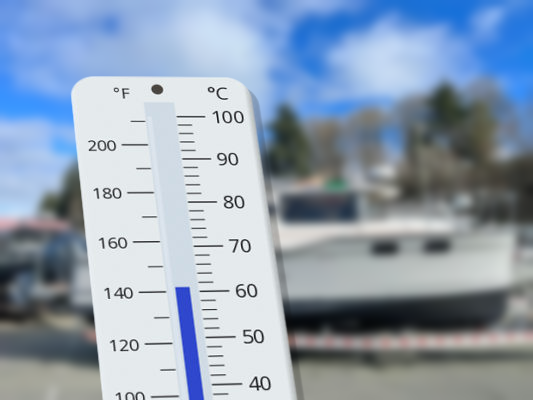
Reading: **61** °C
